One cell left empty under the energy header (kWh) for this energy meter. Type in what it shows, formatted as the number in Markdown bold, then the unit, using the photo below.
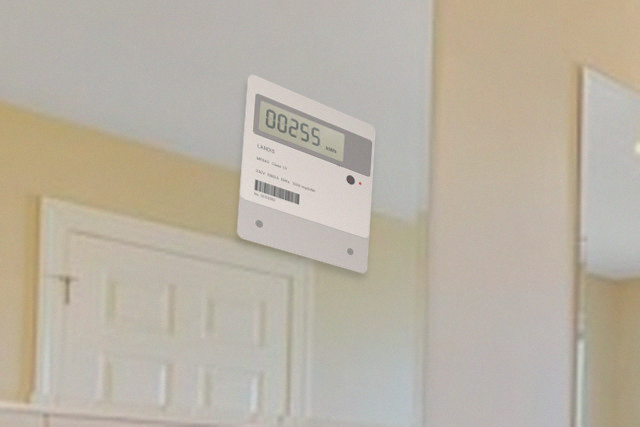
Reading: **255** kWh
